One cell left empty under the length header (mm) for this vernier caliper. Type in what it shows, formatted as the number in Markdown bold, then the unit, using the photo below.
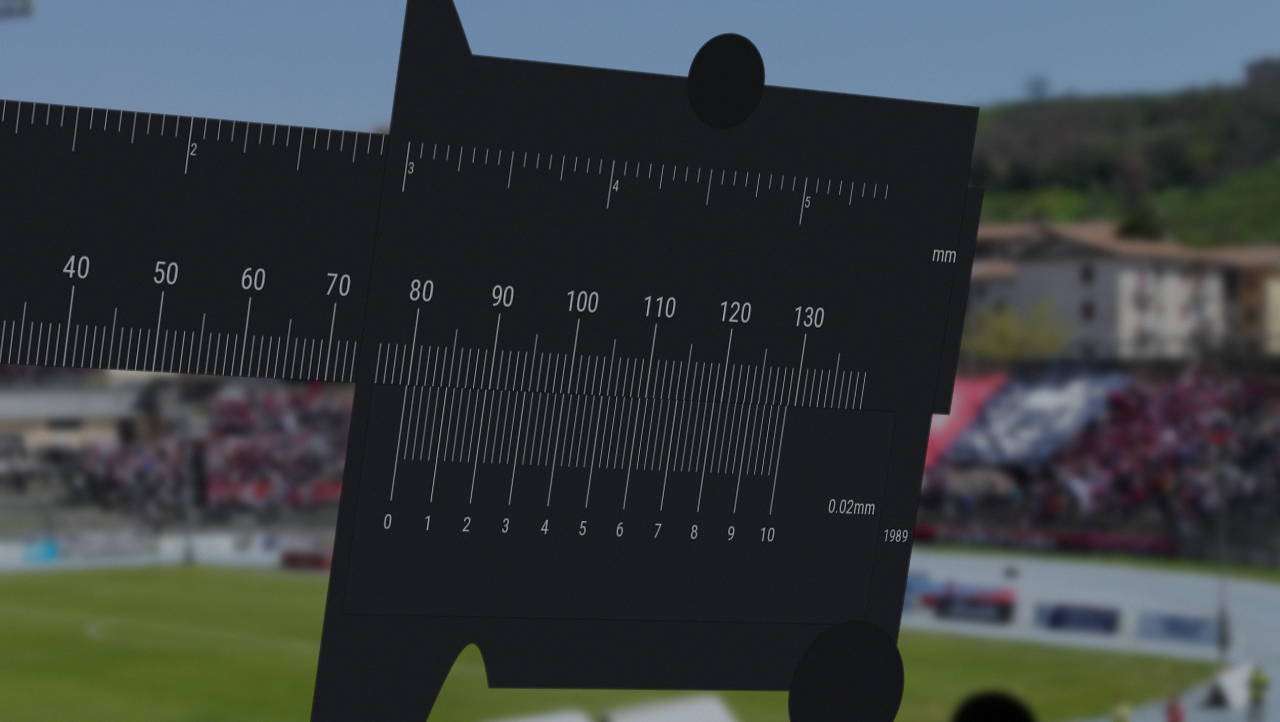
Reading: **79.8** mm
